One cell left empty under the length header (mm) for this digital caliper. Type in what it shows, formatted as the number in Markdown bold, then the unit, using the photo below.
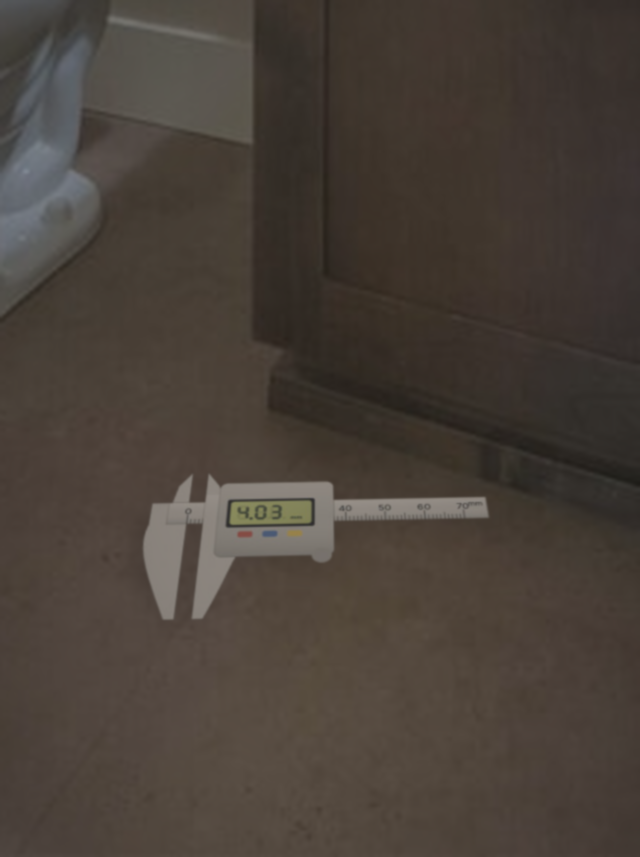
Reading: **4.03** mm
